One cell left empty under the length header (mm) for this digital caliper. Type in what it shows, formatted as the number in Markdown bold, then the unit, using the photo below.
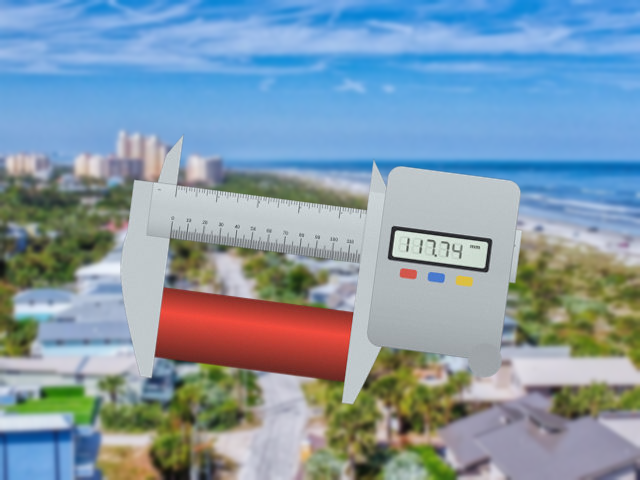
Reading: **117.74** mm
